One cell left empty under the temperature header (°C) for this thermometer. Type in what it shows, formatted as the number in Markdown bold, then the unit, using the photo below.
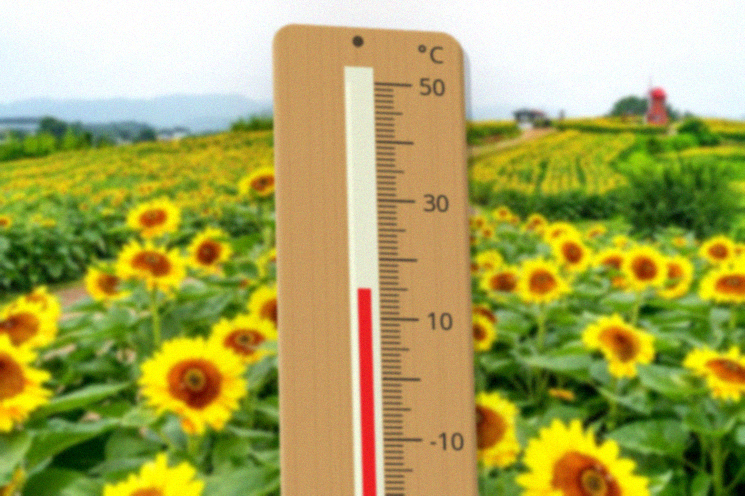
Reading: **15** °C
